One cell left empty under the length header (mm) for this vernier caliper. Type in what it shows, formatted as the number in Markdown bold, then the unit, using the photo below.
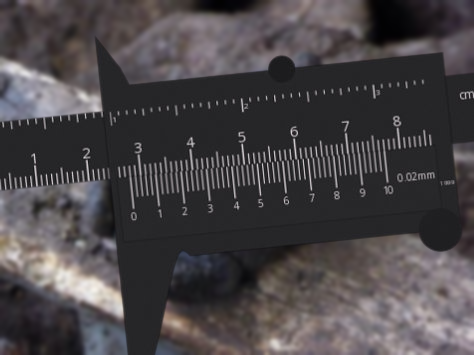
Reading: **28.0** mm
